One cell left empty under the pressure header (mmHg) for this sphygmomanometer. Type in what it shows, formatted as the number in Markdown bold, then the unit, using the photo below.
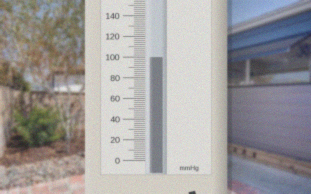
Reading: **100** mmHg
